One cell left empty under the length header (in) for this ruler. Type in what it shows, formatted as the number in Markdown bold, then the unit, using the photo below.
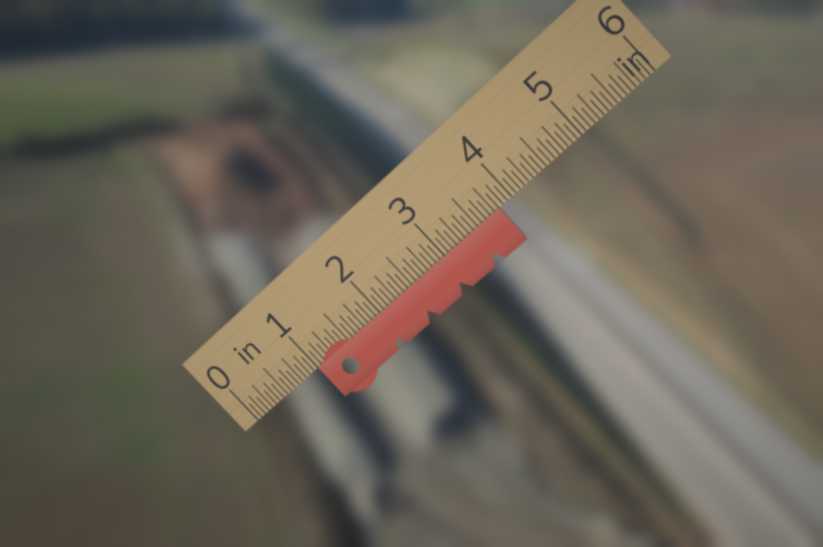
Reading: **2.8125** in
